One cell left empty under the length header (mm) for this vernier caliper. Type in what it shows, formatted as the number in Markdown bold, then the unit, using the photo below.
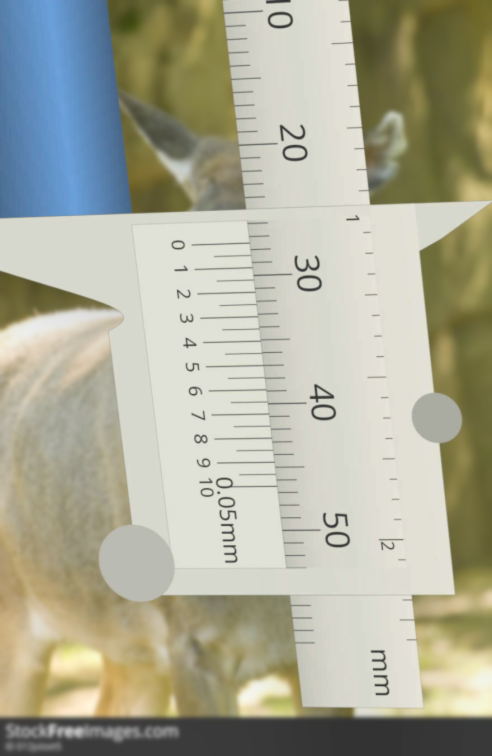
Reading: **27.5** mm
